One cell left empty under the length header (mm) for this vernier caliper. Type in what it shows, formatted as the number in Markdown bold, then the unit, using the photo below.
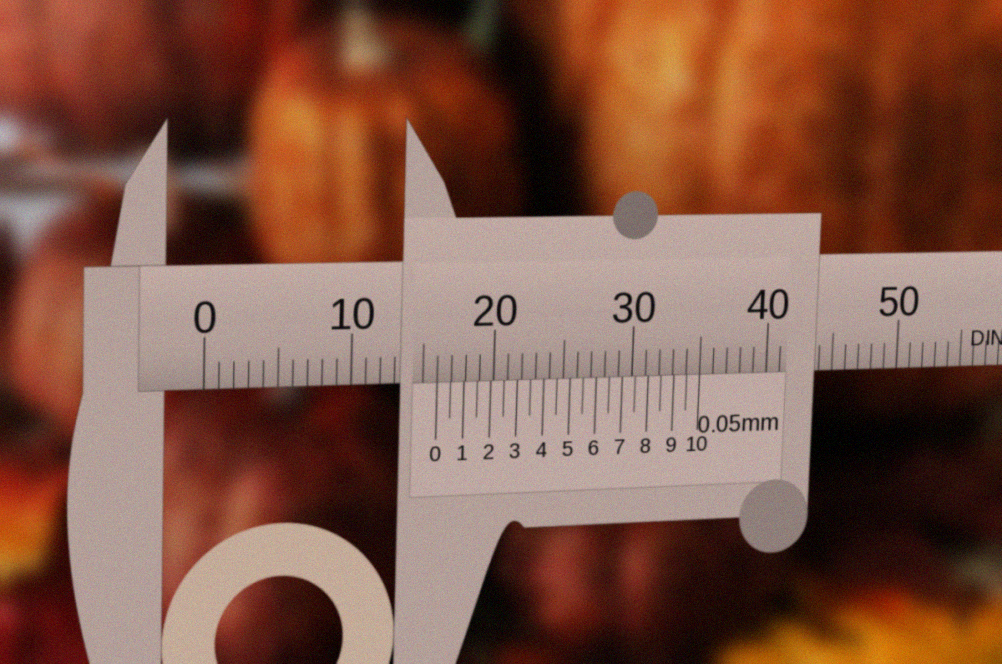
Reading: **16.0** mm
